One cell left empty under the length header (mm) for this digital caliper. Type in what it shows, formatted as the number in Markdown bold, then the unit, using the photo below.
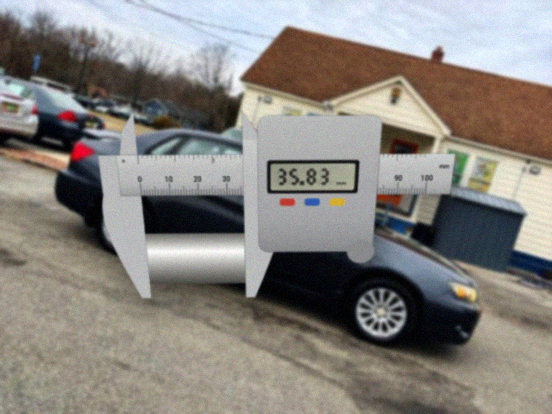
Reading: **35.83** mm
